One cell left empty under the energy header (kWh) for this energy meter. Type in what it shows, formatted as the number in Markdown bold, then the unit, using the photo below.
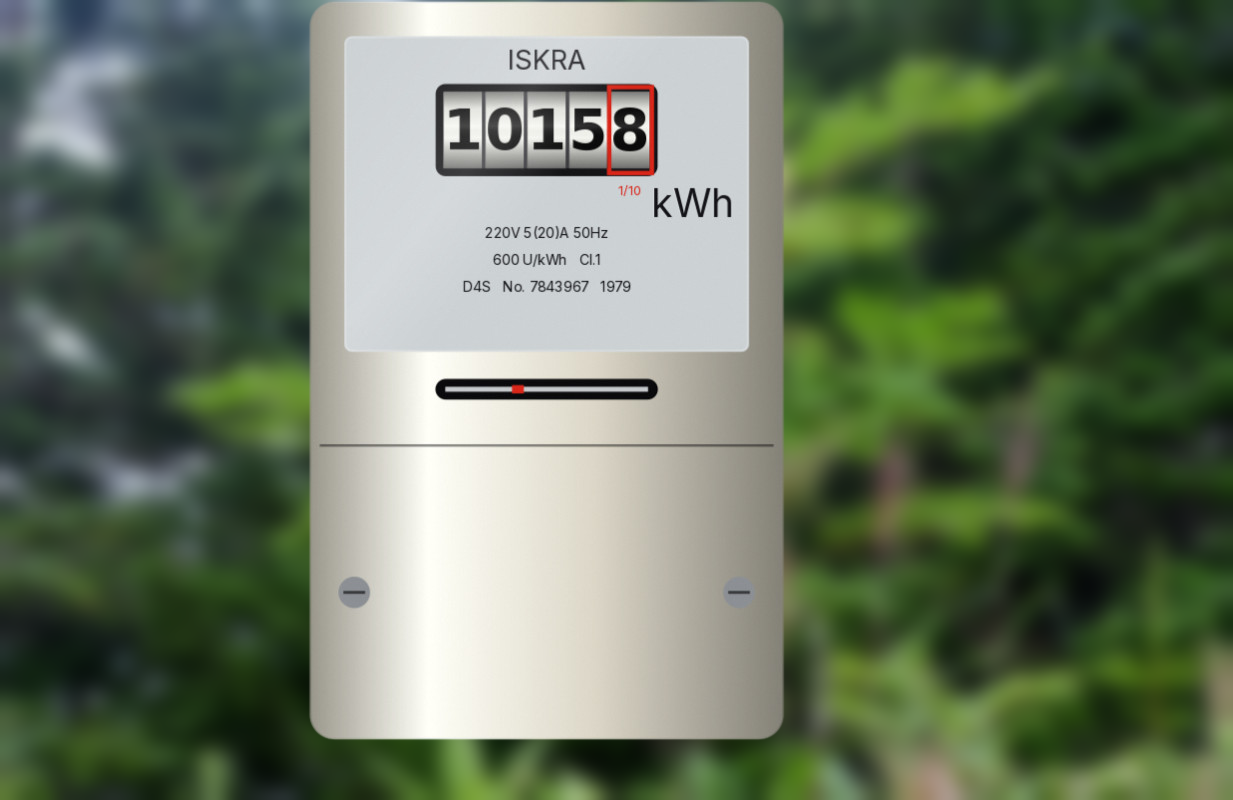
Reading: **1015.8** kWh
